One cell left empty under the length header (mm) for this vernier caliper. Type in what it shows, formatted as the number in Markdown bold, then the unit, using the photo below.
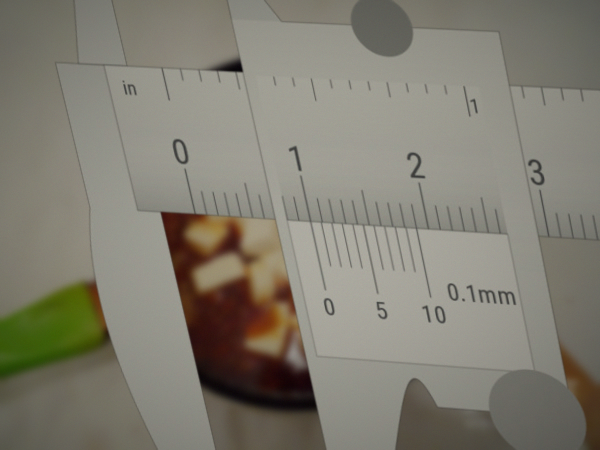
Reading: **10.0** mm
